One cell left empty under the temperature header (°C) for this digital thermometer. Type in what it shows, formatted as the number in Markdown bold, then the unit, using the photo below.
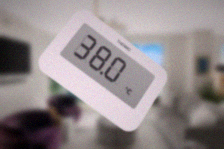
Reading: **38.0** °C
